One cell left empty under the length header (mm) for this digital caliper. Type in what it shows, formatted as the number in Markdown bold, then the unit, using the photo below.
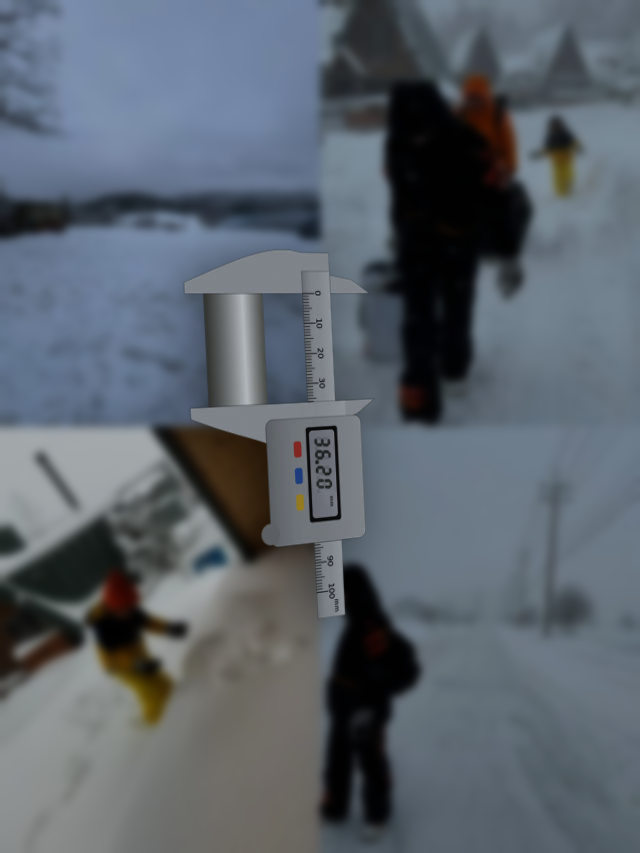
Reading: **36.20** mm
